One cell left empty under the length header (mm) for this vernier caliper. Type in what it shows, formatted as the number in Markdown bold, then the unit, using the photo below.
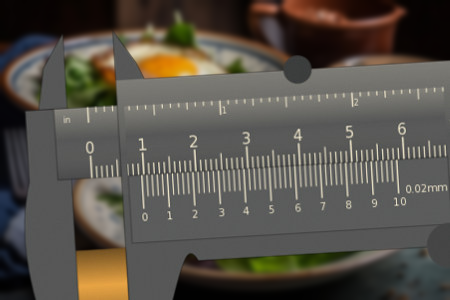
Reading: **9.6** mm
